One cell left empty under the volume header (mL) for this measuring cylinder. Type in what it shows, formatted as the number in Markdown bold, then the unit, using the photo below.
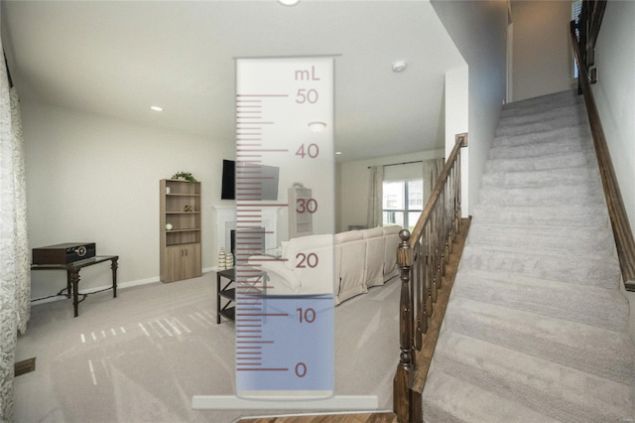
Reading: **13** mL
